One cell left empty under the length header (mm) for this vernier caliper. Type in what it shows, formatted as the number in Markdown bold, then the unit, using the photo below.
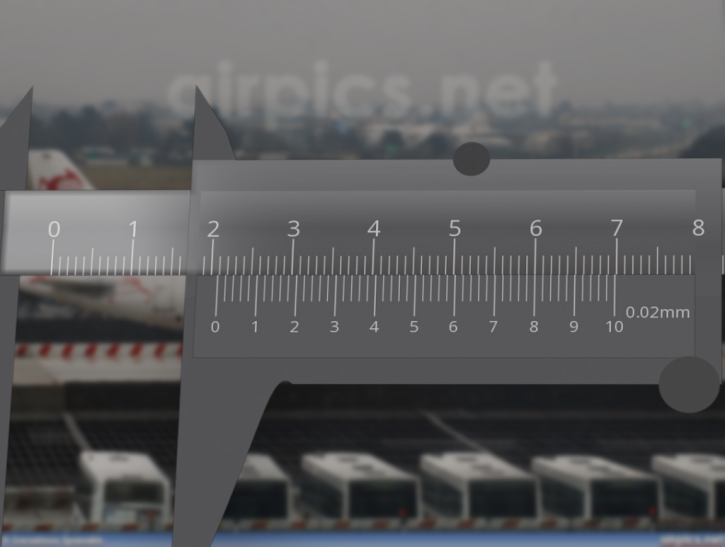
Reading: **20.8** mm
